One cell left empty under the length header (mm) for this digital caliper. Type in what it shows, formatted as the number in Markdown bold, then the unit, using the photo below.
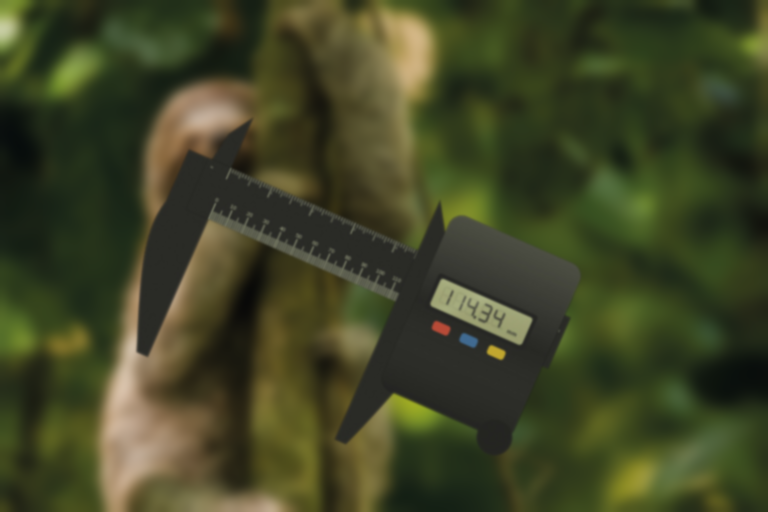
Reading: **114.34** mm
